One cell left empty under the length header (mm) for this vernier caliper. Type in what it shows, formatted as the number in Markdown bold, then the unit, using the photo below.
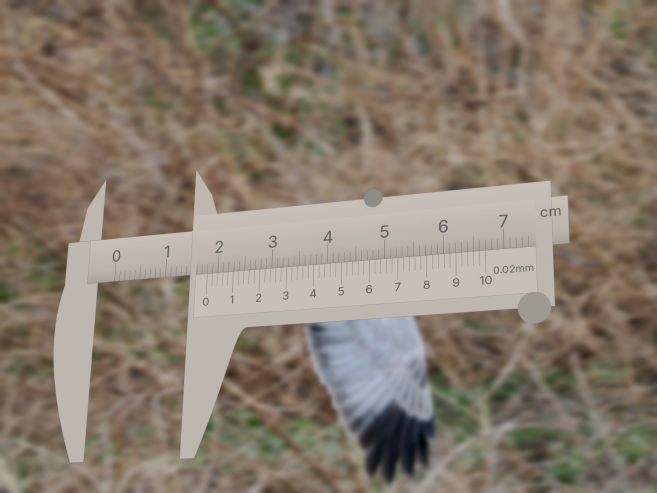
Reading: **18.0** mm
